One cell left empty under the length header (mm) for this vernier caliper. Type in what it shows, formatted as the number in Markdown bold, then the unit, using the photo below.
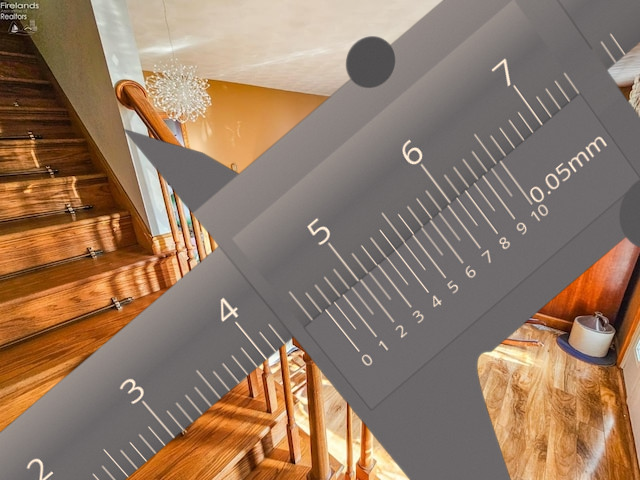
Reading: **46.4** mm
